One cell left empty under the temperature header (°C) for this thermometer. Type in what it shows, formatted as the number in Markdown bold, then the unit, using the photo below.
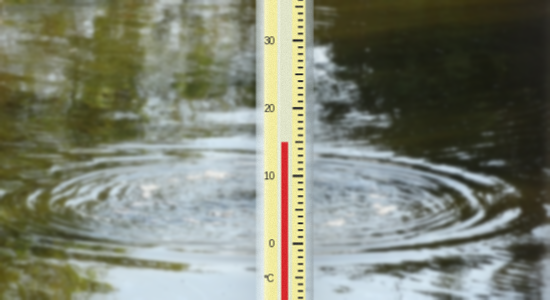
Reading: **15** °C
